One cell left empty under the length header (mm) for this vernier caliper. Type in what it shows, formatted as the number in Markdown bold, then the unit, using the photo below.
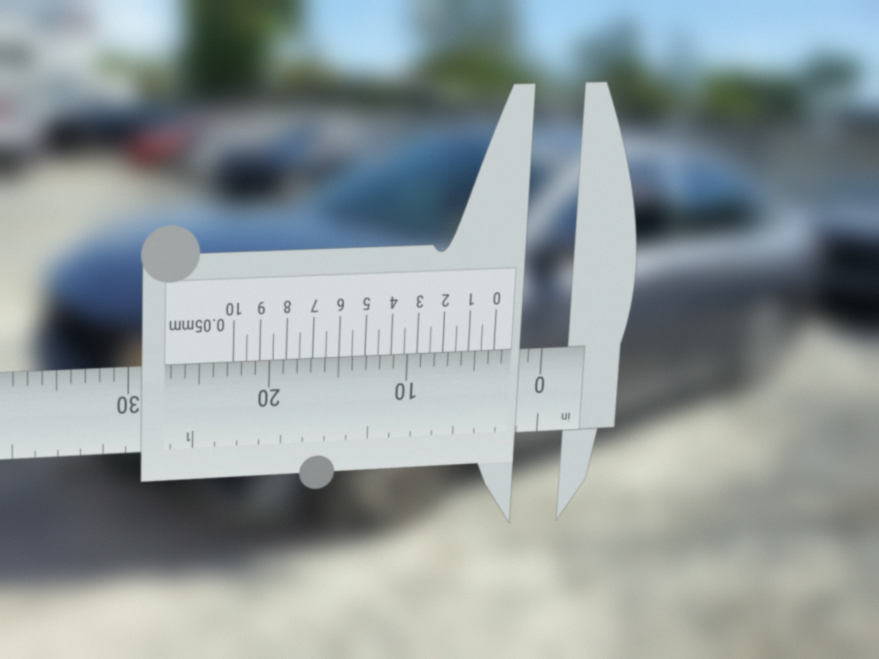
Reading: **3.6** mm
